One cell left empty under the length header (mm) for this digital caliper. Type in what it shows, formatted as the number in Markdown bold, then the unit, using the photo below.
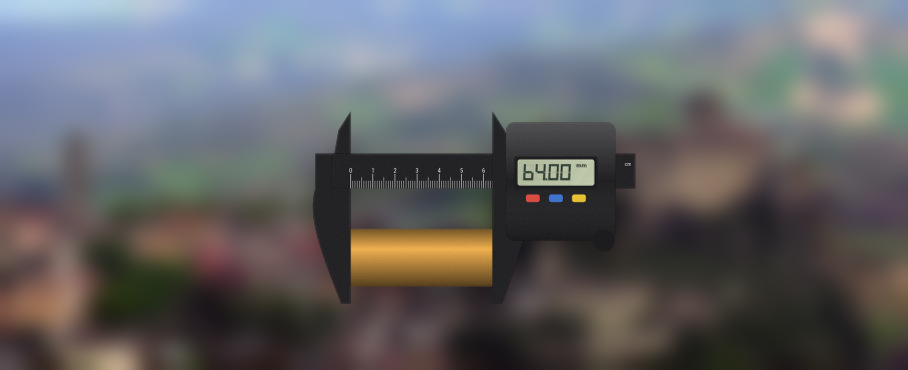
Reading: **64.00** mm
